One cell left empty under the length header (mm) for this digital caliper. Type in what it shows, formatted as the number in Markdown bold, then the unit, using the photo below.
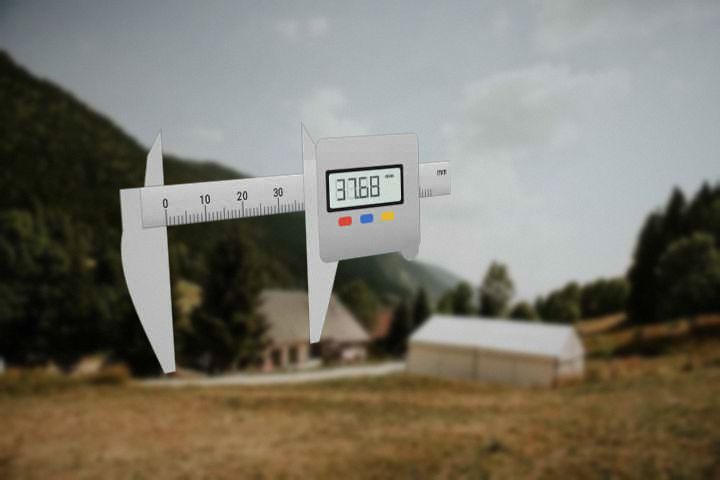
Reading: **37.68** mm
